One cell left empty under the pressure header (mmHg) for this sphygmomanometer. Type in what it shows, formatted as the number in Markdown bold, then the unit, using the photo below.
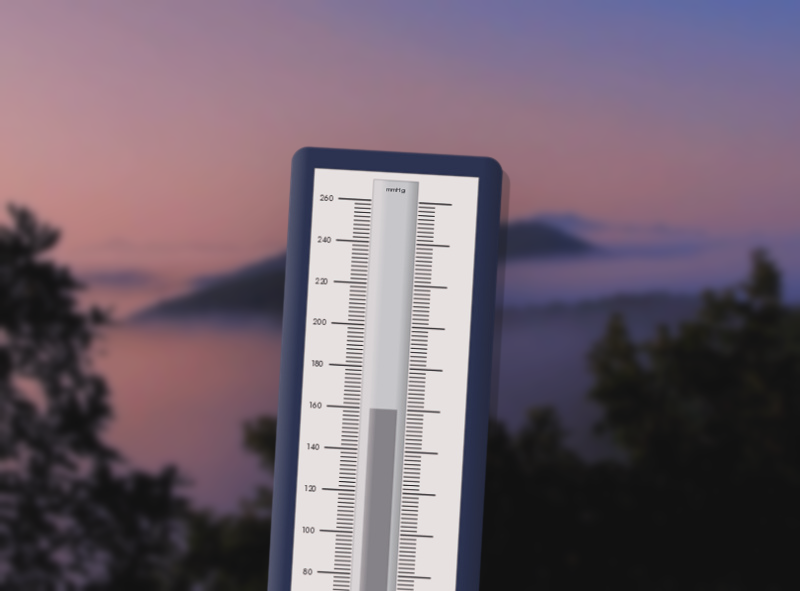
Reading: **160** mmHg
